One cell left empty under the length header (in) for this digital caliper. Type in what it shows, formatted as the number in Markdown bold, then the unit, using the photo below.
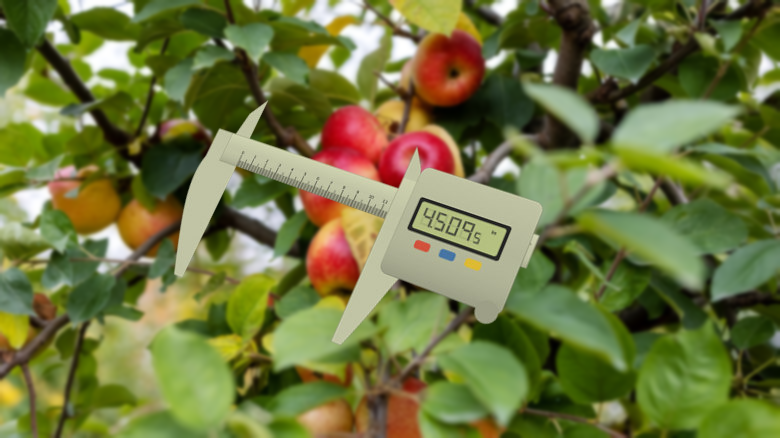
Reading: **4.5095** in
